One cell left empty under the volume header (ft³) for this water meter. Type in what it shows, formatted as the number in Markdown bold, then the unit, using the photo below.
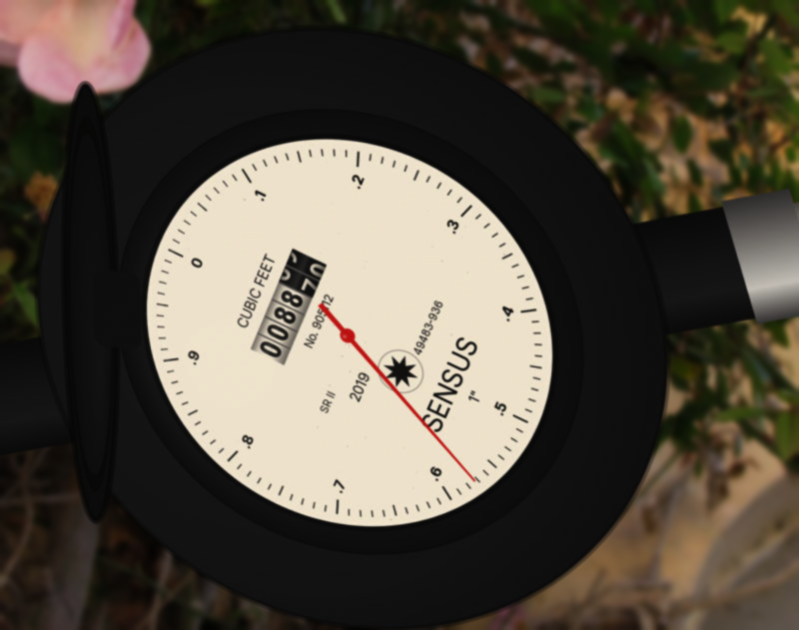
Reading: **8869.57** ft³
